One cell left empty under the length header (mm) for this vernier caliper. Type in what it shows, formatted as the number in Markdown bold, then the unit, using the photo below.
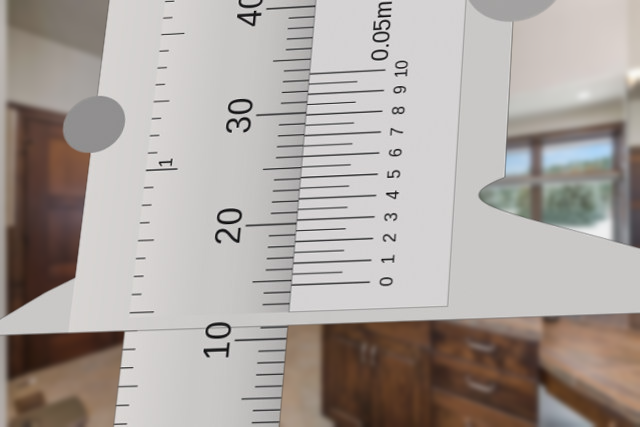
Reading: **14.6** mm
